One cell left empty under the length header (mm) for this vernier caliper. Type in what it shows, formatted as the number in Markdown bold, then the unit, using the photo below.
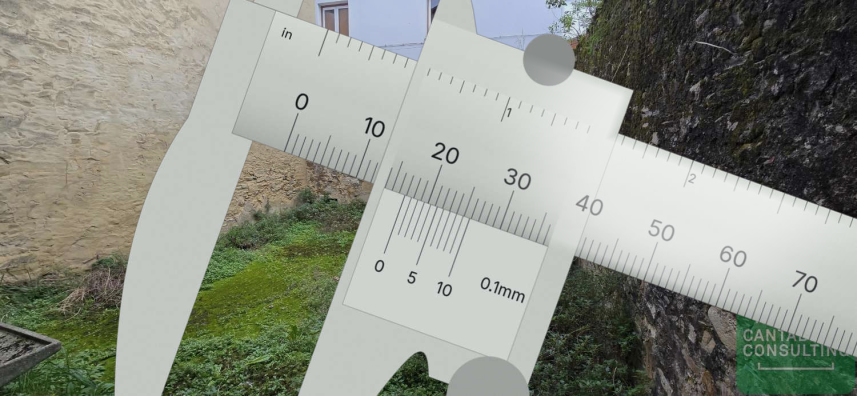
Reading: **16.8** mm
